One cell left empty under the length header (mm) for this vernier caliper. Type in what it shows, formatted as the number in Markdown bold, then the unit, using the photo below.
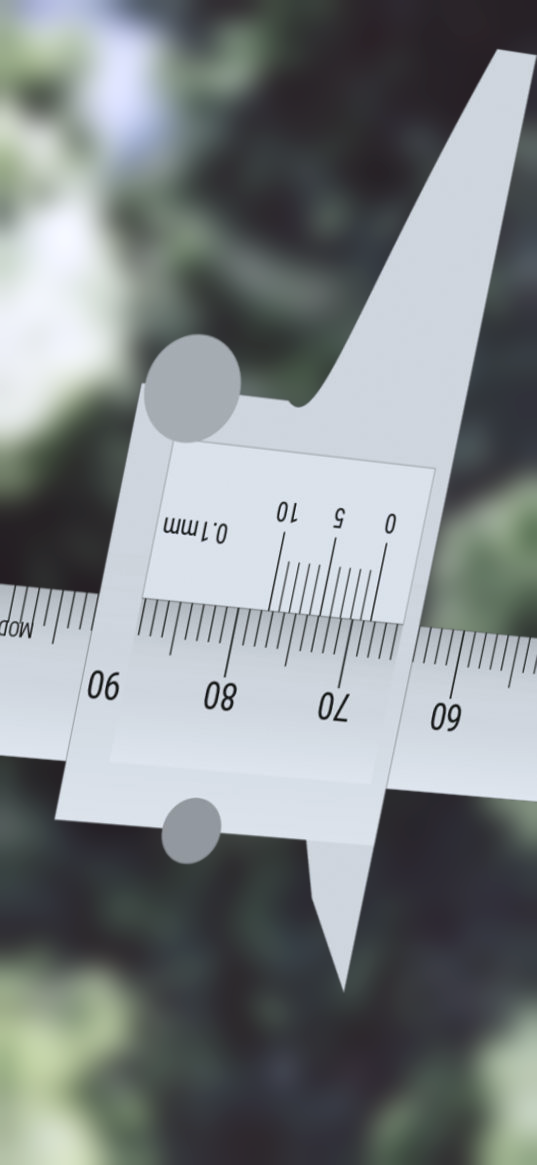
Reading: **68.4** mm
